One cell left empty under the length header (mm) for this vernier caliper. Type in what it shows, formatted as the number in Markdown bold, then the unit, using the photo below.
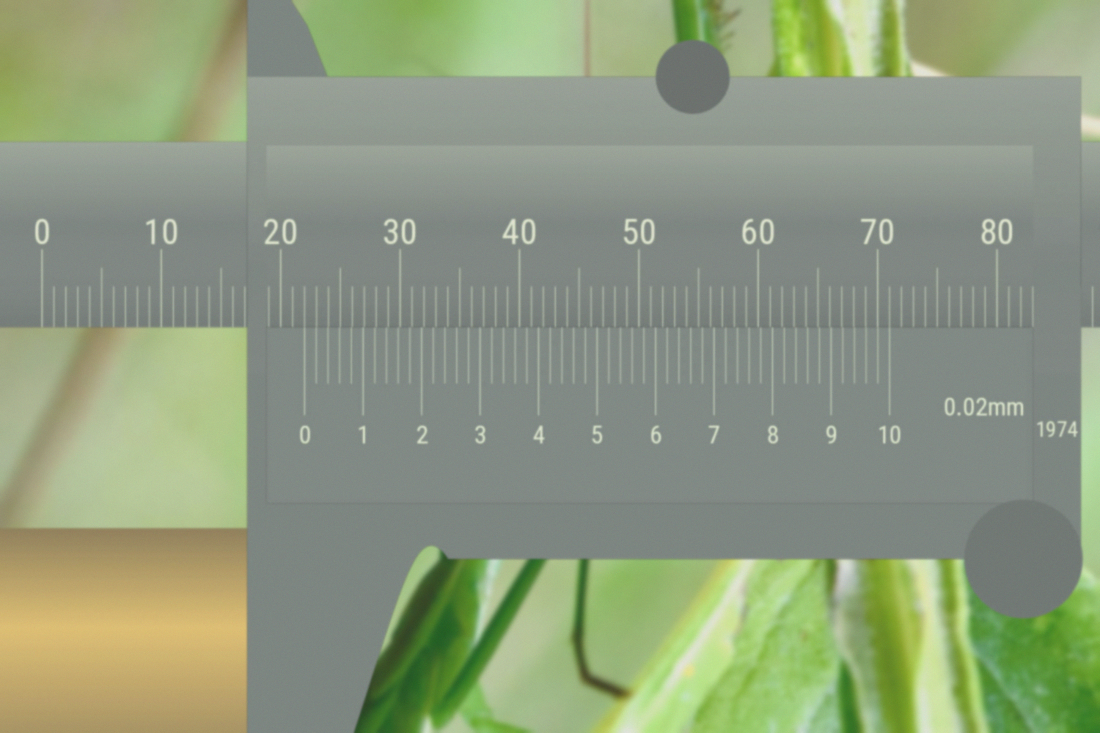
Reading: **22.0** mm
